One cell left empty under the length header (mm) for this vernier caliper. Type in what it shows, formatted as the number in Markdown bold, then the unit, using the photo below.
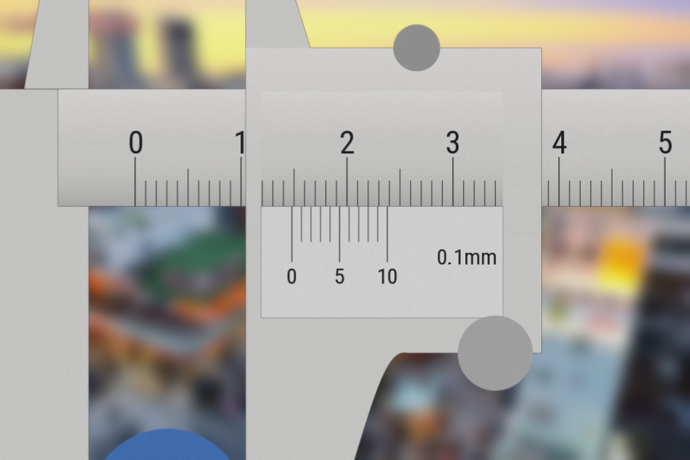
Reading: **14.8** mm
